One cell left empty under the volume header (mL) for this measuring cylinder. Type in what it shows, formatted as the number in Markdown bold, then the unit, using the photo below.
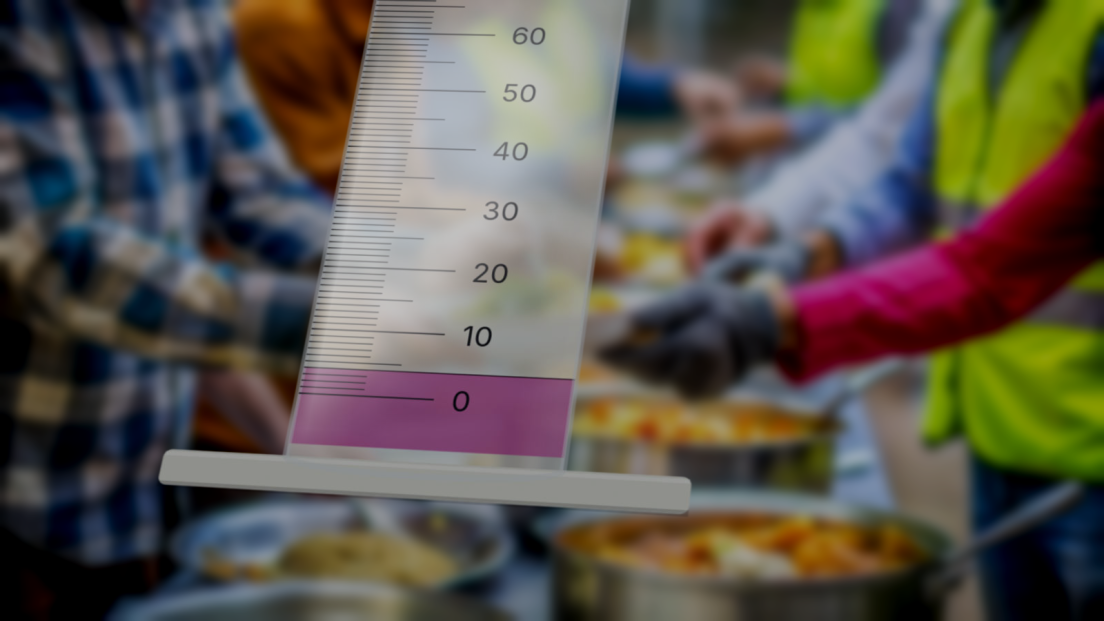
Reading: **4** mL
